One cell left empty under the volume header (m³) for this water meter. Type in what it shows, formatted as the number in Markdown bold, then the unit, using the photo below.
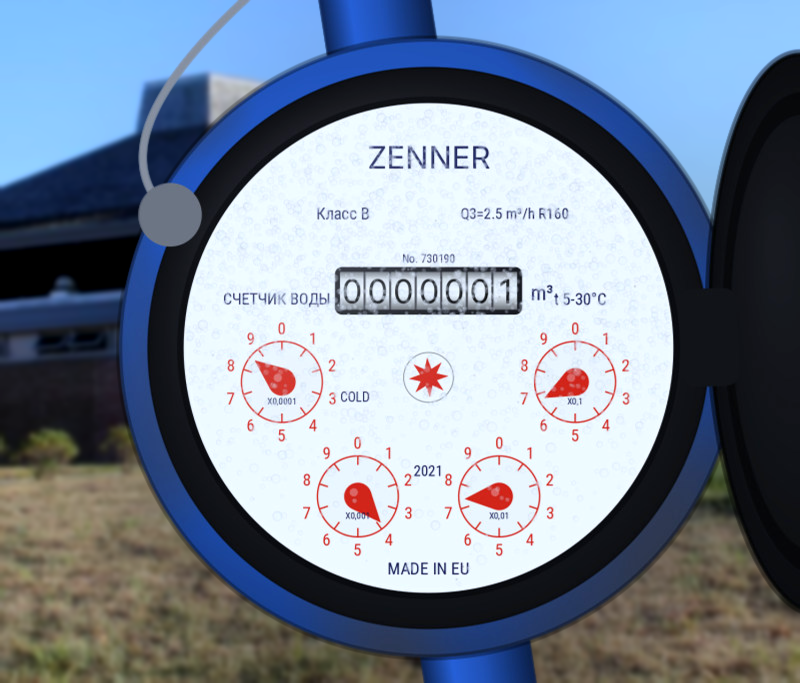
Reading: **1.6738** m³
